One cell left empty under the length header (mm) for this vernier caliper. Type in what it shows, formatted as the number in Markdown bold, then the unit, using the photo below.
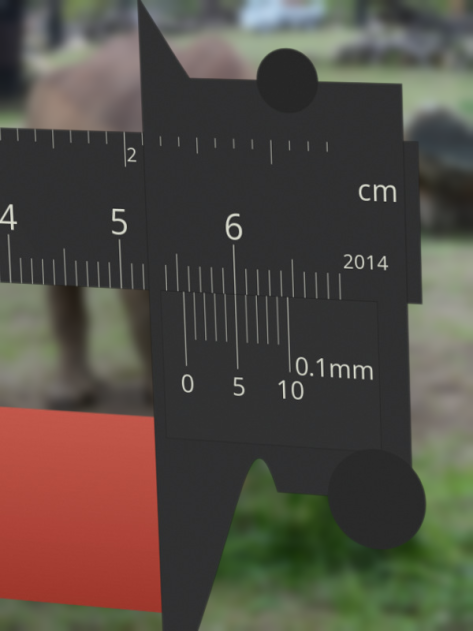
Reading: **55.5** mm
